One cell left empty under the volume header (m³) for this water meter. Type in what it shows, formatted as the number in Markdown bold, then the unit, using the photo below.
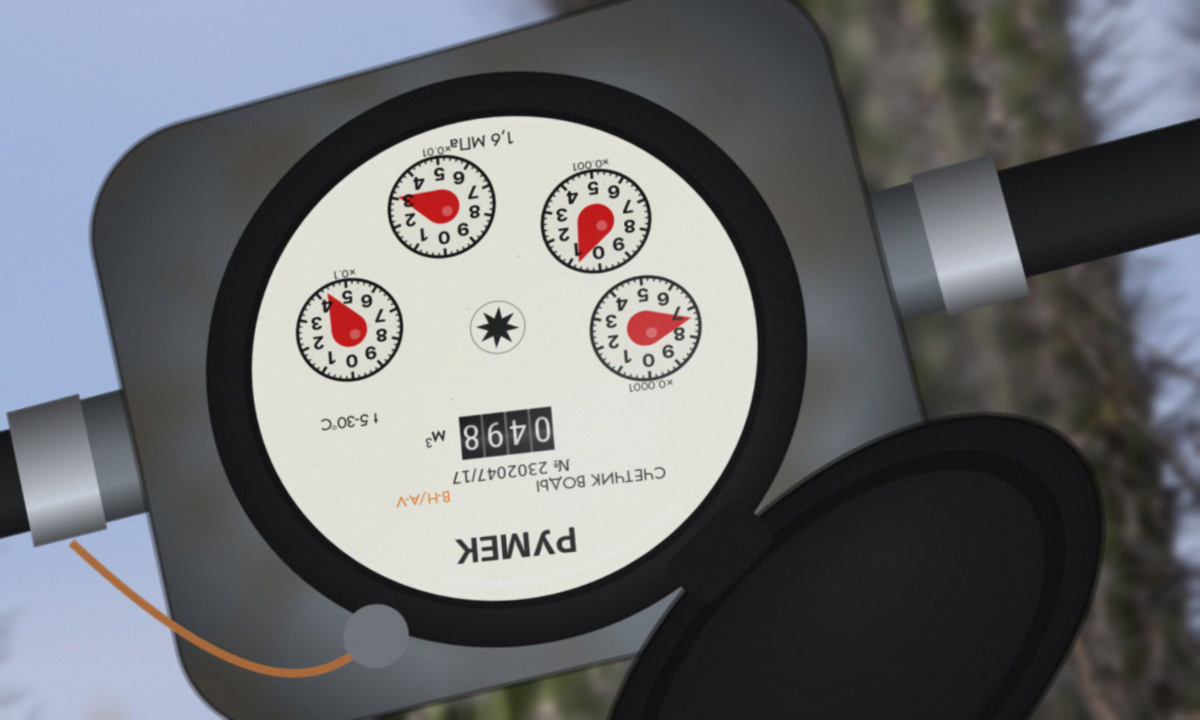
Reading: **498.4307** m³
